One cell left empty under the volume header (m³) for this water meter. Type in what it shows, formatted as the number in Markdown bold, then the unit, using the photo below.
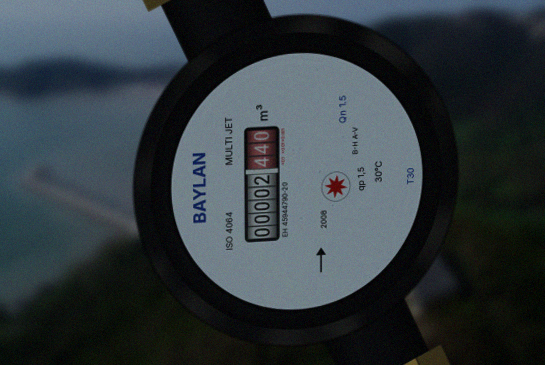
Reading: **2.440** m³
